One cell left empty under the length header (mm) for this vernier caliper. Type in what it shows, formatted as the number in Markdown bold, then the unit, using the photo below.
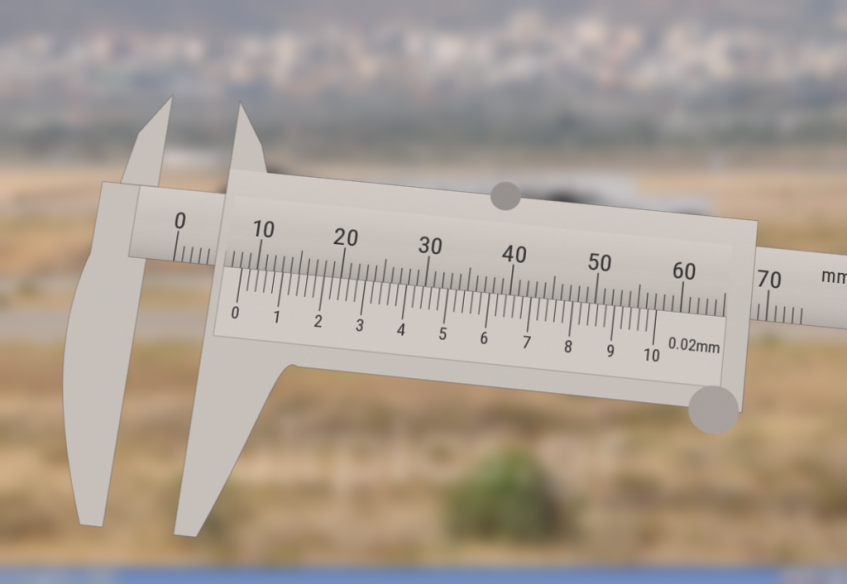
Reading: **8.2** mm
